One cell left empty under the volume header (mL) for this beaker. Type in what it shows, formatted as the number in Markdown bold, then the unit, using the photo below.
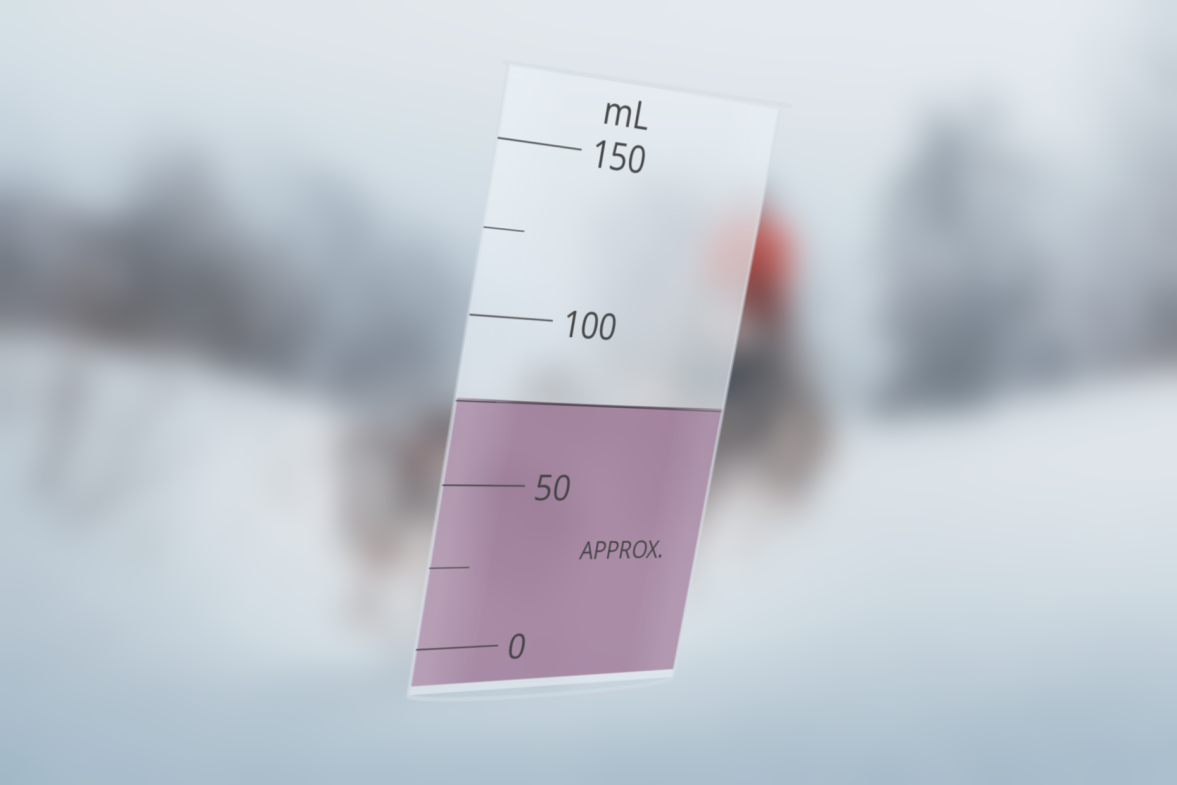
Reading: **75** mL
